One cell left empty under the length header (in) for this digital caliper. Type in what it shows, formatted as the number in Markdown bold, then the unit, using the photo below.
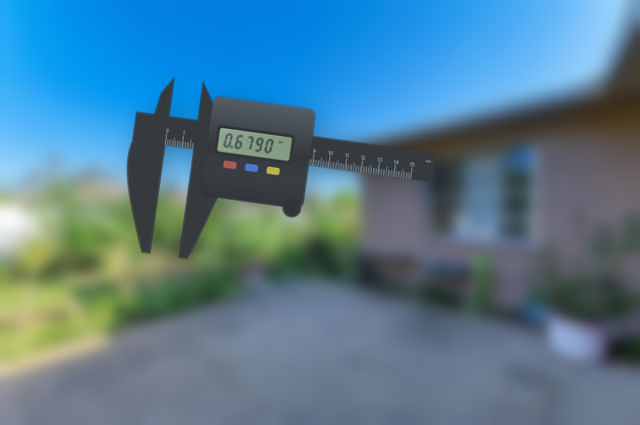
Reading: **0.6790** in
